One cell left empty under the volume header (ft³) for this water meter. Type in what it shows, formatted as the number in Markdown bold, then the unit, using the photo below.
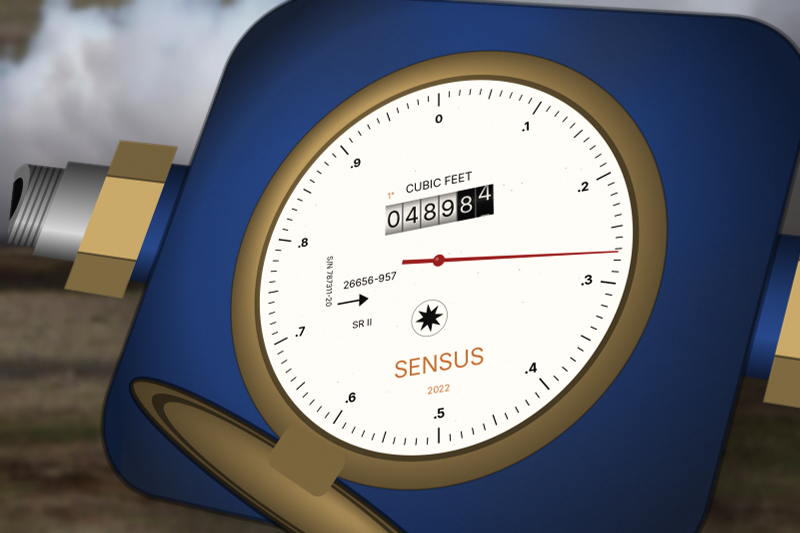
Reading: **48984.27** ft³
